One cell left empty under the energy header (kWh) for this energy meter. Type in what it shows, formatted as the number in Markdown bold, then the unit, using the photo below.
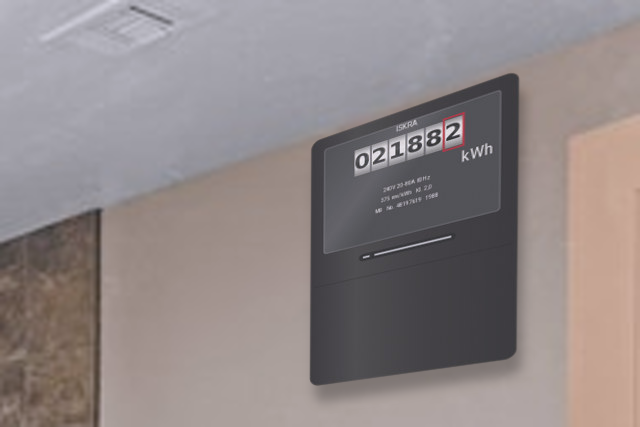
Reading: **2188.2** kWh
